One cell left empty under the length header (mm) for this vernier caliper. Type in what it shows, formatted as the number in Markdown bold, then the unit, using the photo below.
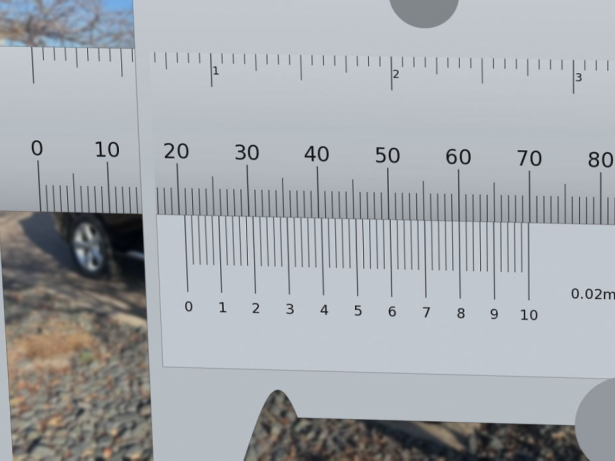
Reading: **20.8** mm
